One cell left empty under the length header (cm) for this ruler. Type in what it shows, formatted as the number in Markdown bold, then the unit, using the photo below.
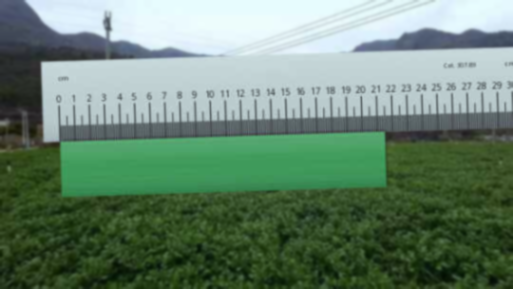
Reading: **21.5** cm
